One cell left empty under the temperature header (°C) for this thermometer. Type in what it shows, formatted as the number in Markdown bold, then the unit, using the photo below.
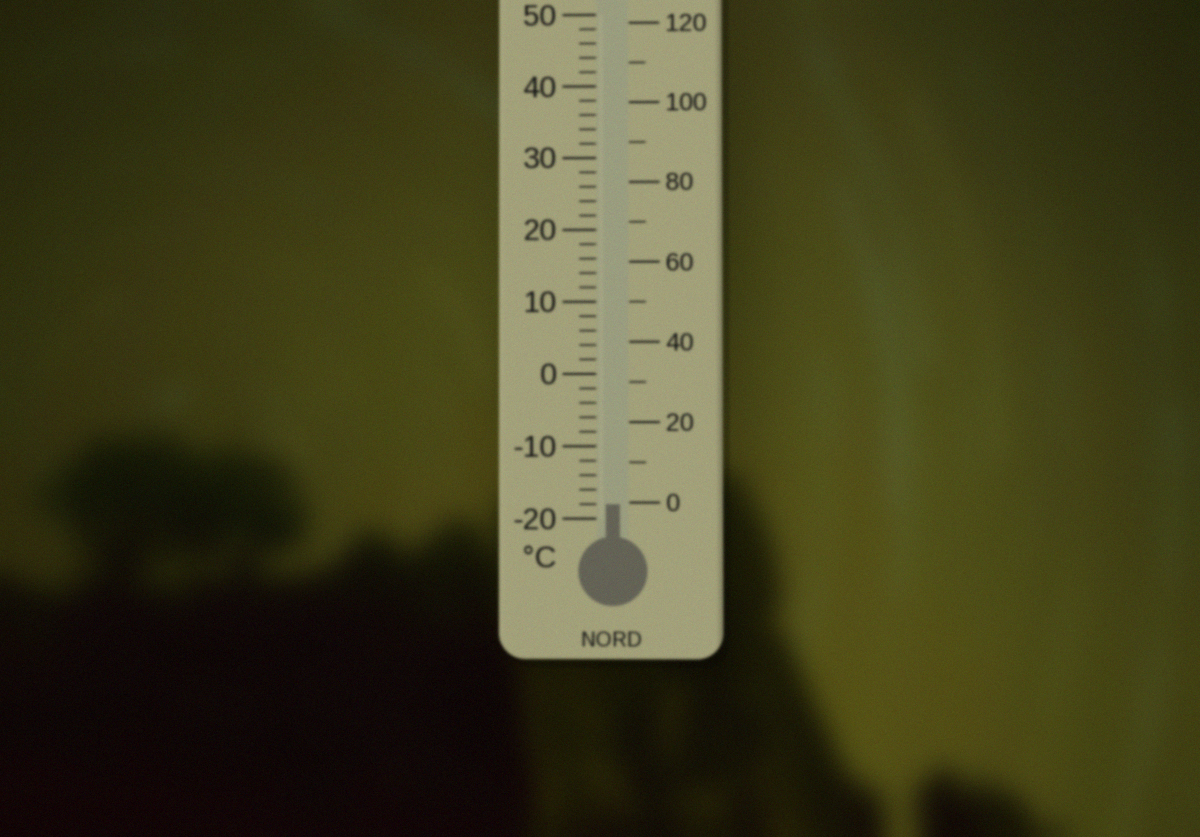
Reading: **-18** °C
